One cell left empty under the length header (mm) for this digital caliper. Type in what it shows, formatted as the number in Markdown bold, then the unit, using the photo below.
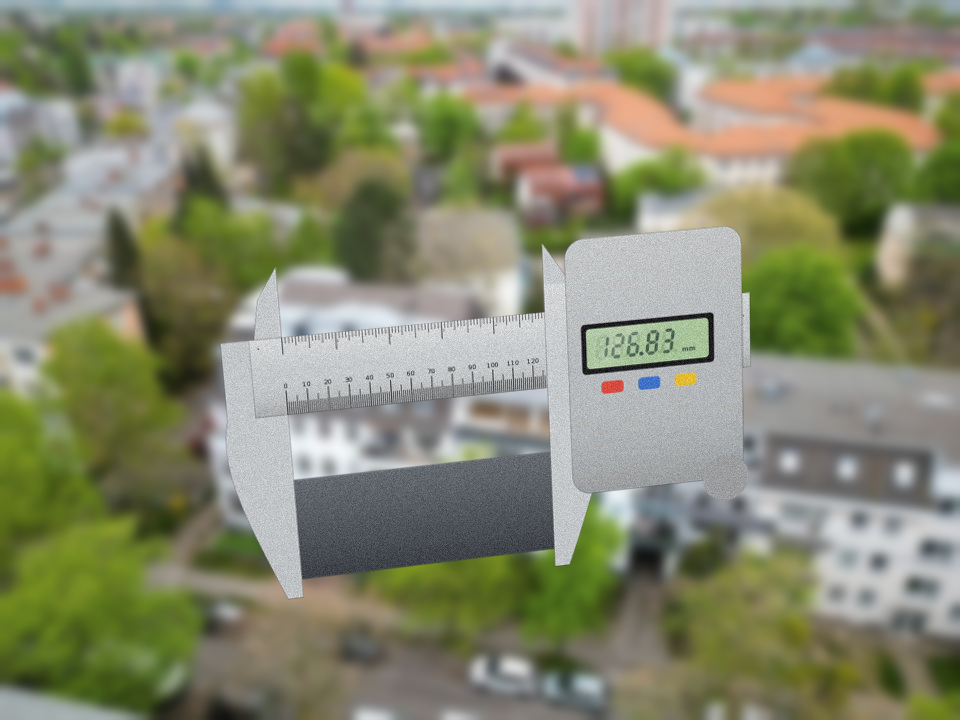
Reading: **126.83** mm
